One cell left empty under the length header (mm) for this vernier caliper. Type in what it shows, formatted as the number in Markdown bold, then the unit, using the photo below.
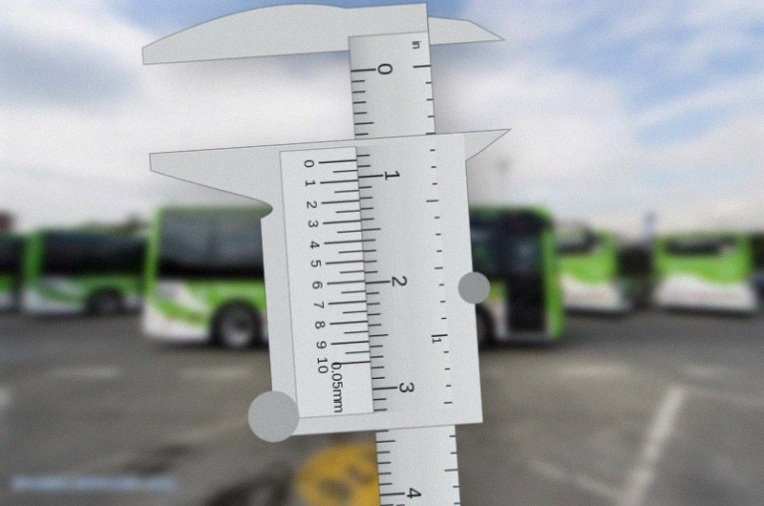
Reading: **8.4** mm
